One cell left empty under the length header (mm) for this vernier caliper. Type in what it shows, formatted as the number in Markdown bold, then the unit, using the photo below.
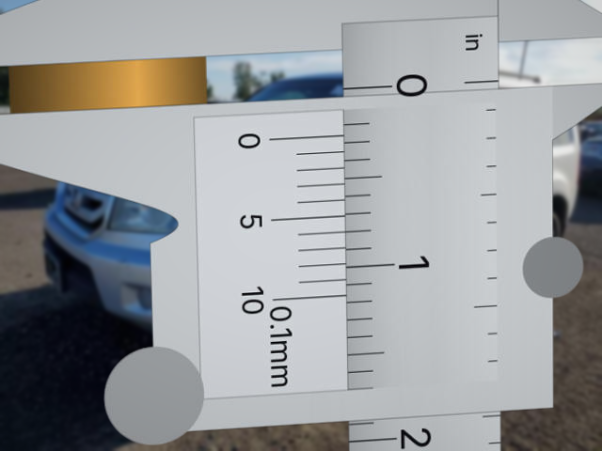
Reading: **2.6** mm
